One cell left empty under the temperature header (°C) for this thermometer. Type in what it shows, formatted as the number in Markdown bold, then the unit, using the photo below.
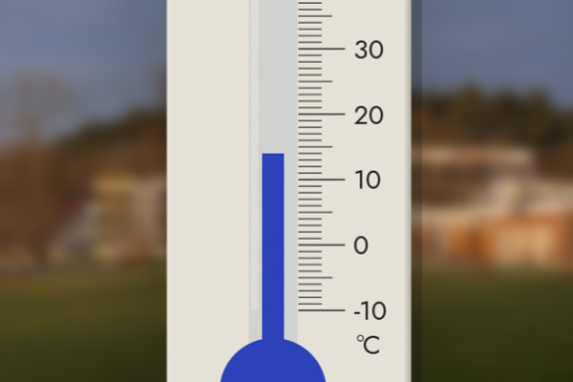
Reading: **14** °C
